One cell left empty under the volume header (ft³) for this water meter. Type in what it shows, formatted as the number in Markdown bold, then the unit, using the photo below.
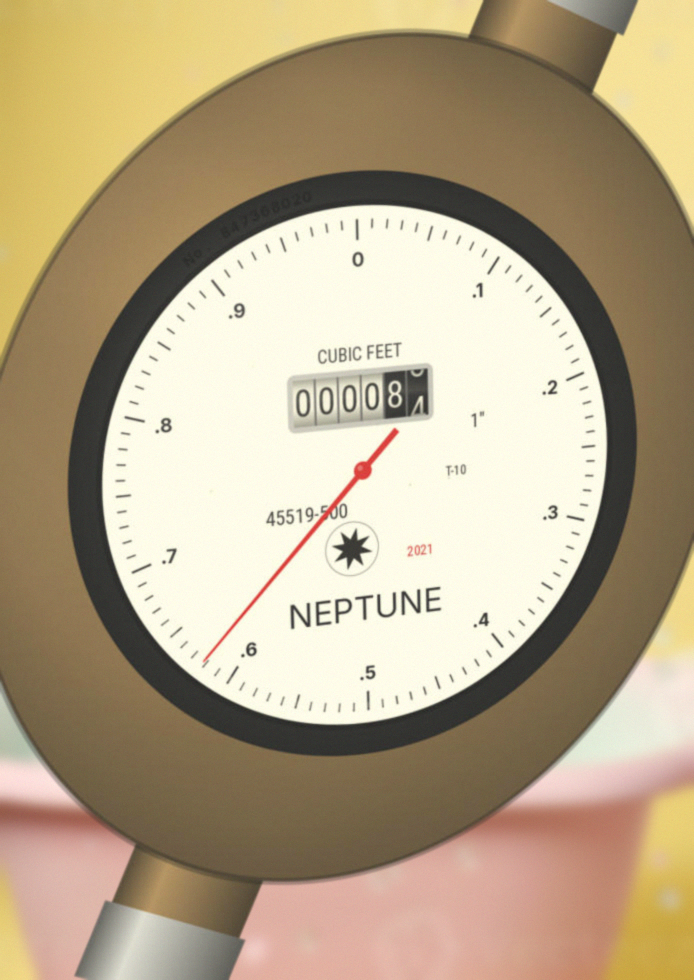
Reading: **83.62** ft³
